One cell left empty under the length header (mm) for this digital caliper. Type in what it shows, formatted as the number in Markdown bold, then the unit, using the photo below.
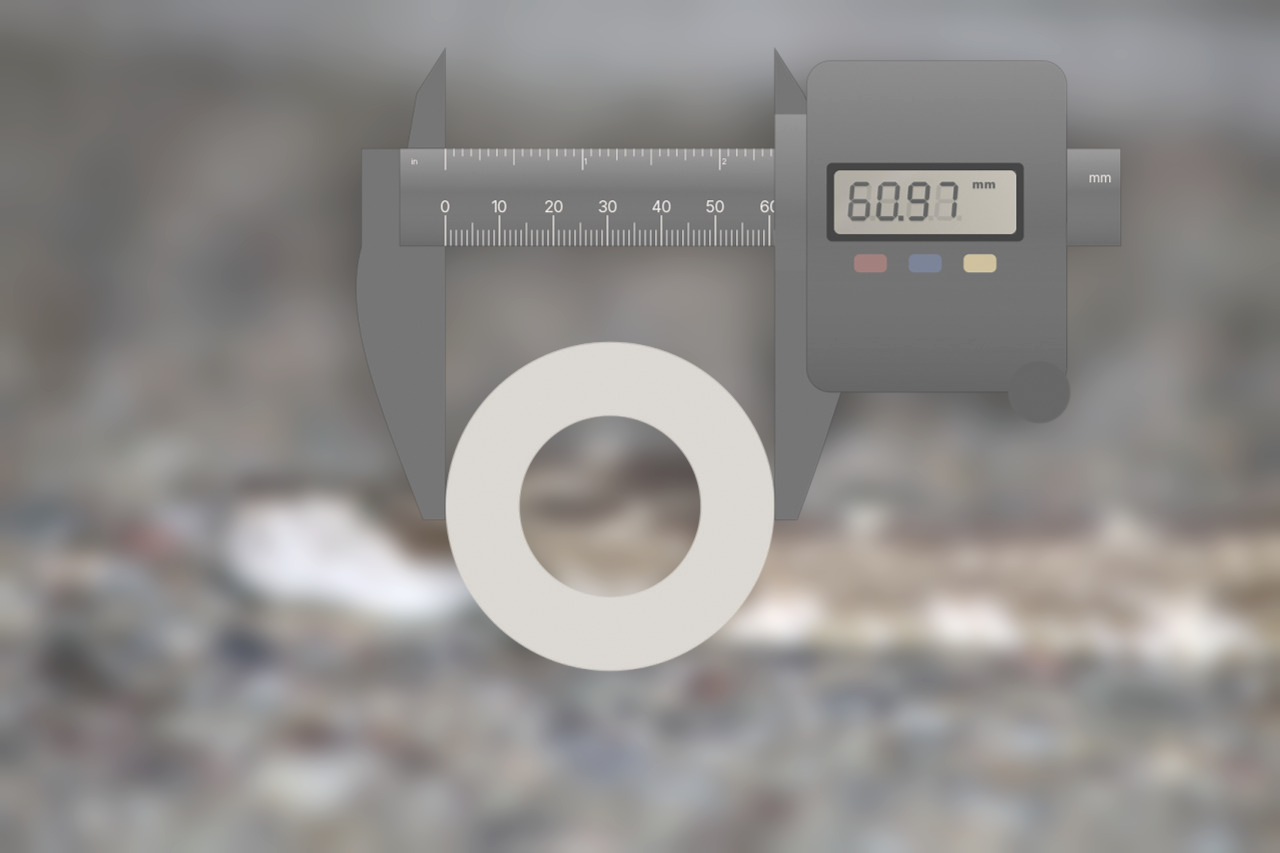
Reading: **60.97** mm
